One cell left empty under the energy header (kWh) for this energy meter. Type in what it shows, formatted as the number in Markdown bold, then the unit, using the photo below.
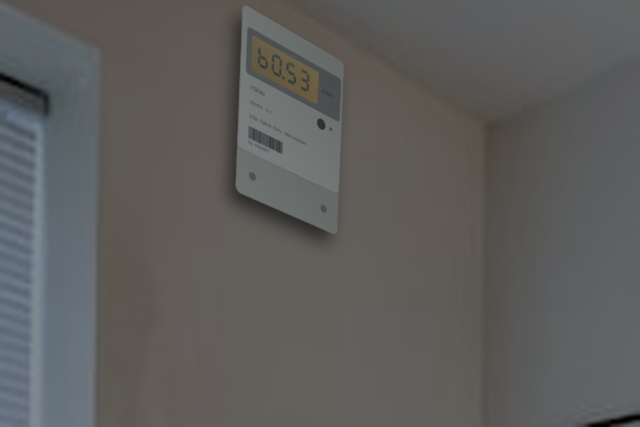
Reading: **60.53** kWh
